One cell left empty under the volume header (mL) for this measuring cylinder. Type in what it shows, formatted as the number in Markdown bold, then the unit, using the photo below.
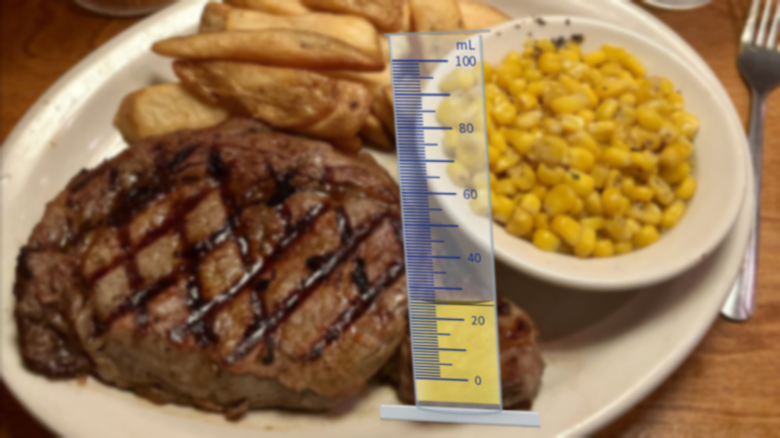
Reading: **25** mL
